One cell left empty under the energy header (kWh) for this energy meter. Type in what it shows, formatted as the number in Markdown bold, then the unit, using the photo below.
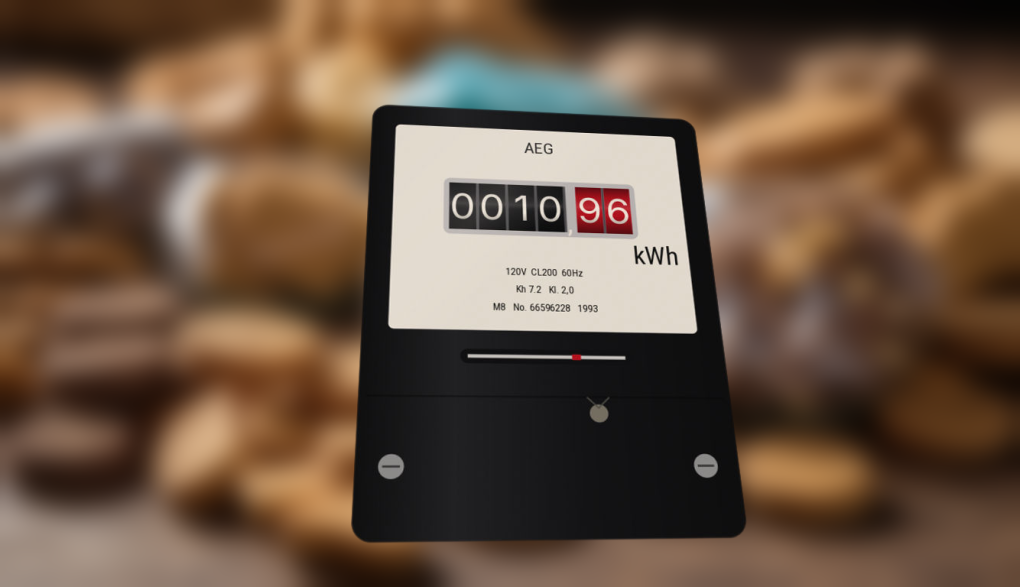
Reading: **10.96** kWh
